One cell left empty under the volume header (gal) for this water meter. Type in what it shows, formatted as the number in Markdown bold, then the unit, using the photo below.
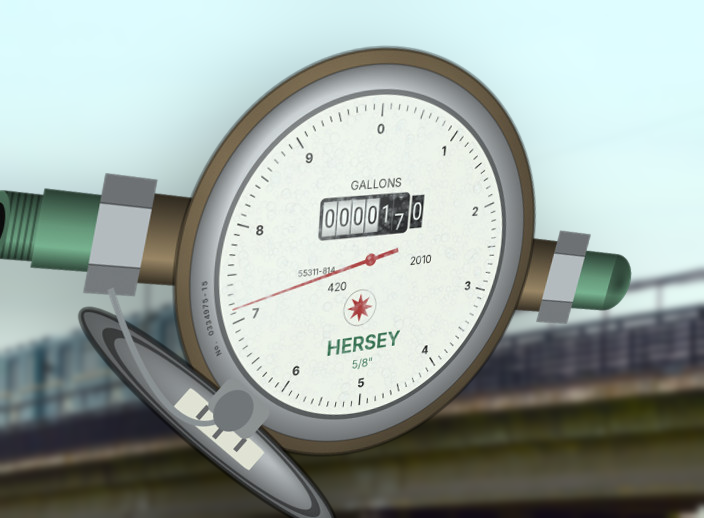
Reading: **167.1** gal
